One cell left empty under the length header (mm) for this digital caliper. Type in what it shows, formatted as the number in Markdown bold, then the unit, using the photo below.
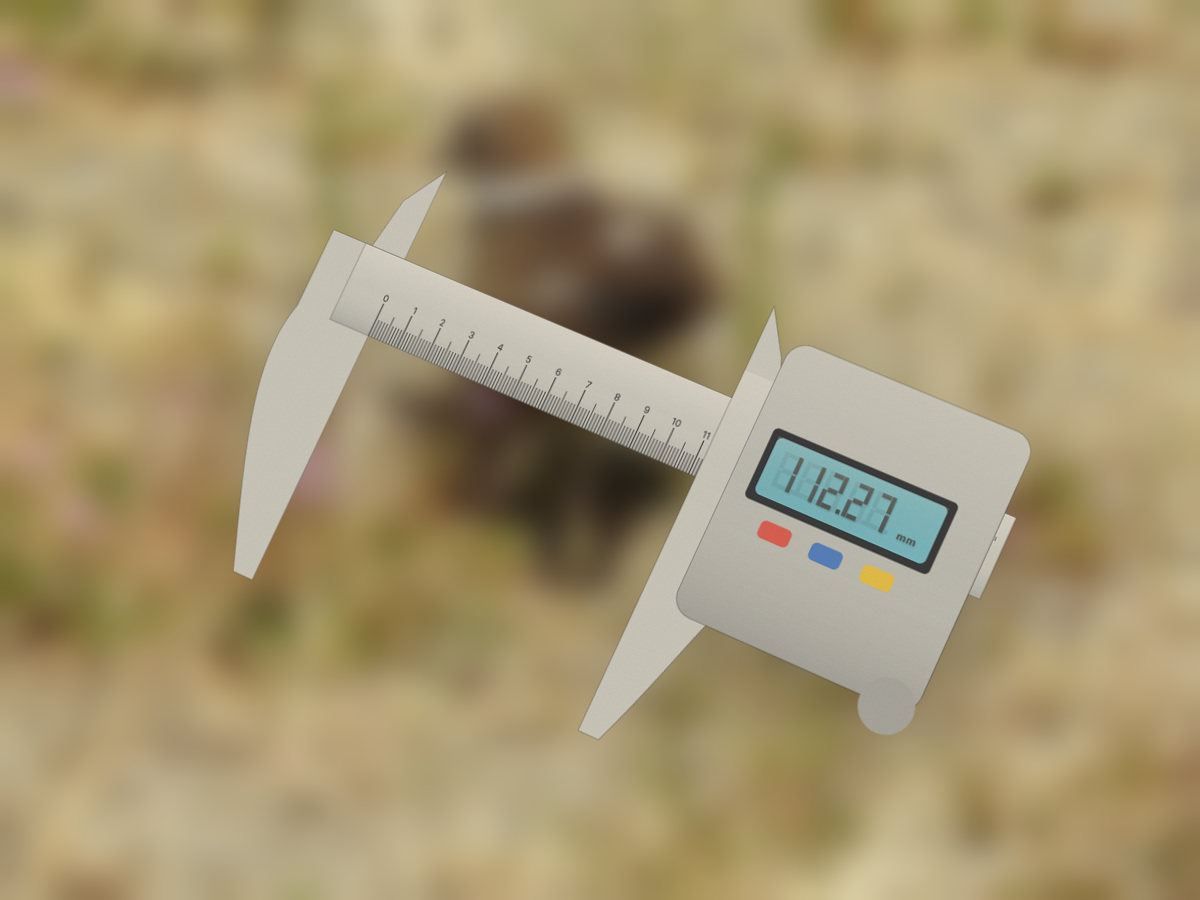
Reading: **112.27** mm
